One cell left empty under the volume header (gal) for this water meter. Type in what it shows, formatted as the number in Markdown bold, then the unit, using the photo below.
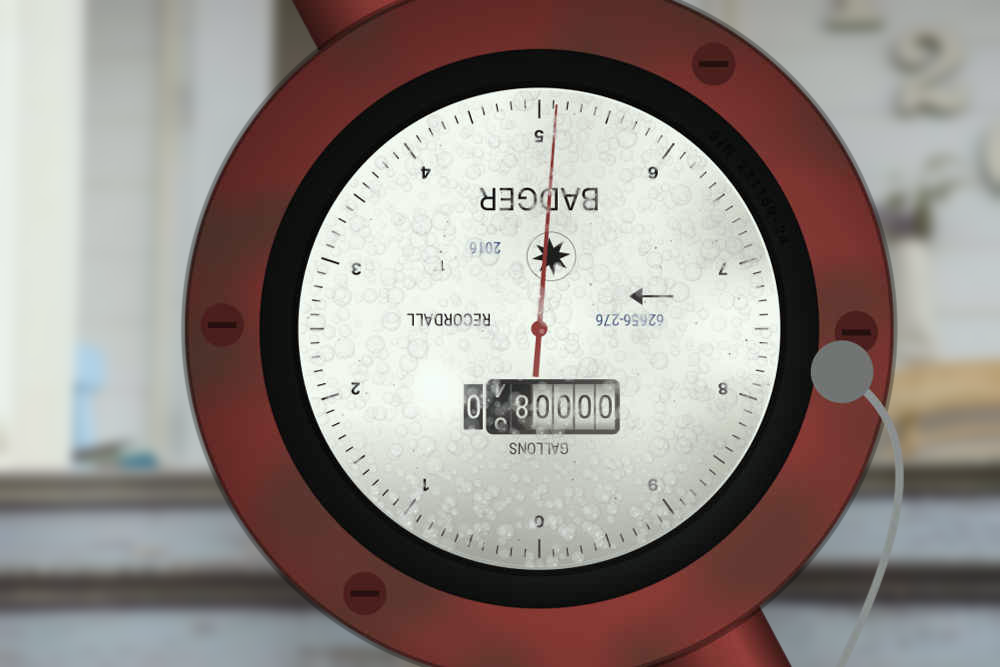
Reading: **835.1** gal
